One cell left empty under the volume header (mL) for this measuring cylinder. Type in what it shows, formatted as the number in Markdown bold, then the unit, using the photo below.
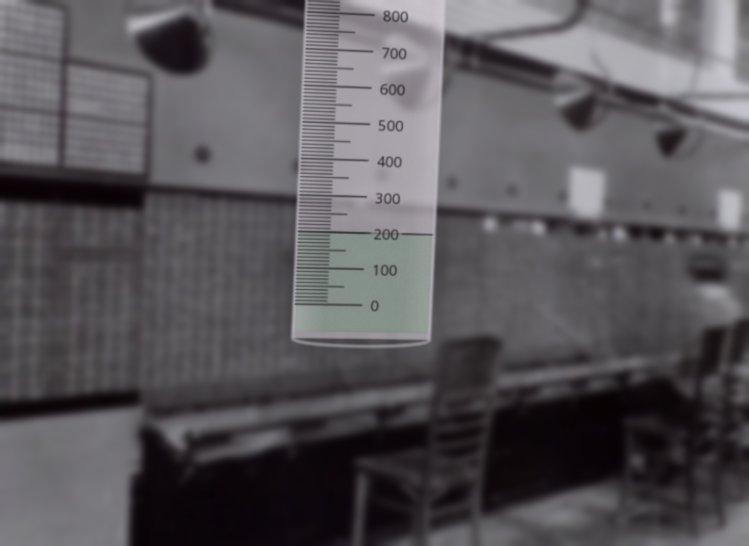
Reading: **200** mL
